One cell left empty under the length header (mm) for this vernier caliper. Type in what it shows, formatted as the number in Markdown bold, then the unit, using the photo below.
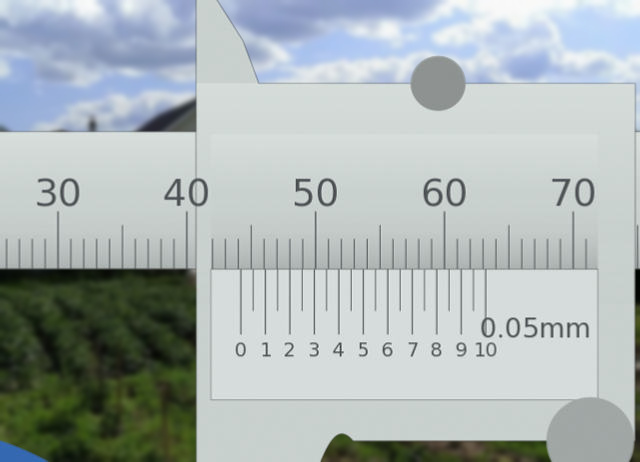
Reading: **44.2** mm
